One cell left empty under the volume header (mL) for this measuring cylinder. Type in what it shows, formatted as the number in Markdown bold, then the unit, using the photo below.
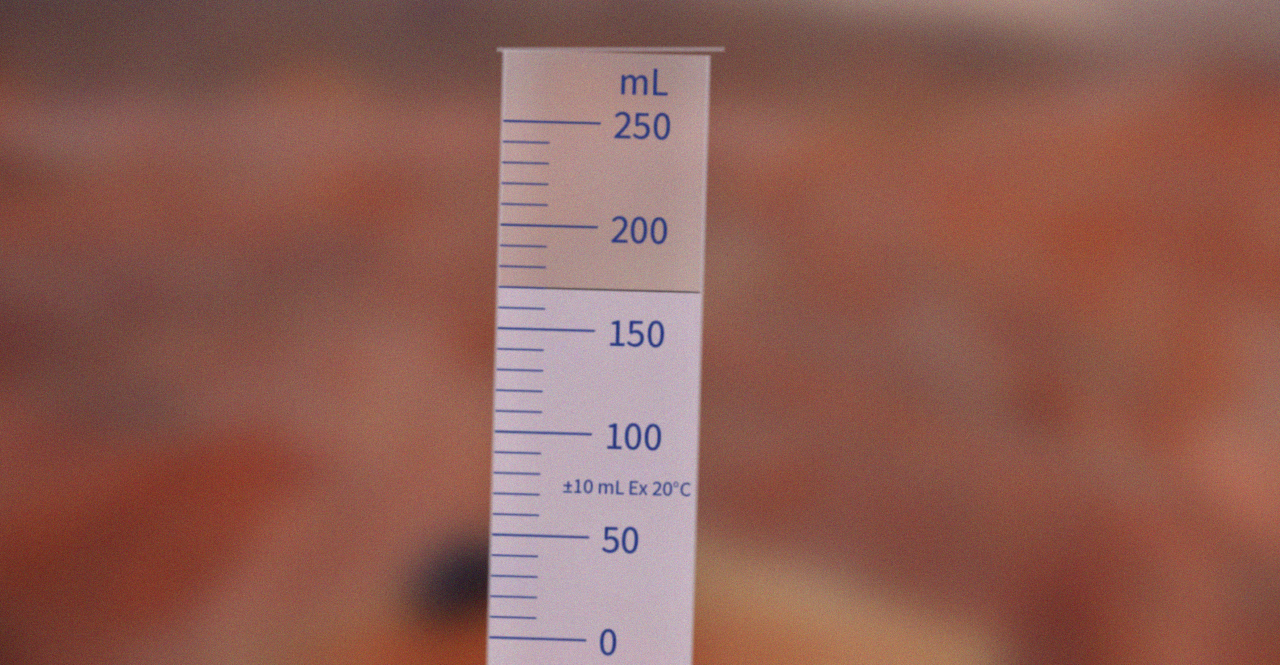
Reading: **170** mL
